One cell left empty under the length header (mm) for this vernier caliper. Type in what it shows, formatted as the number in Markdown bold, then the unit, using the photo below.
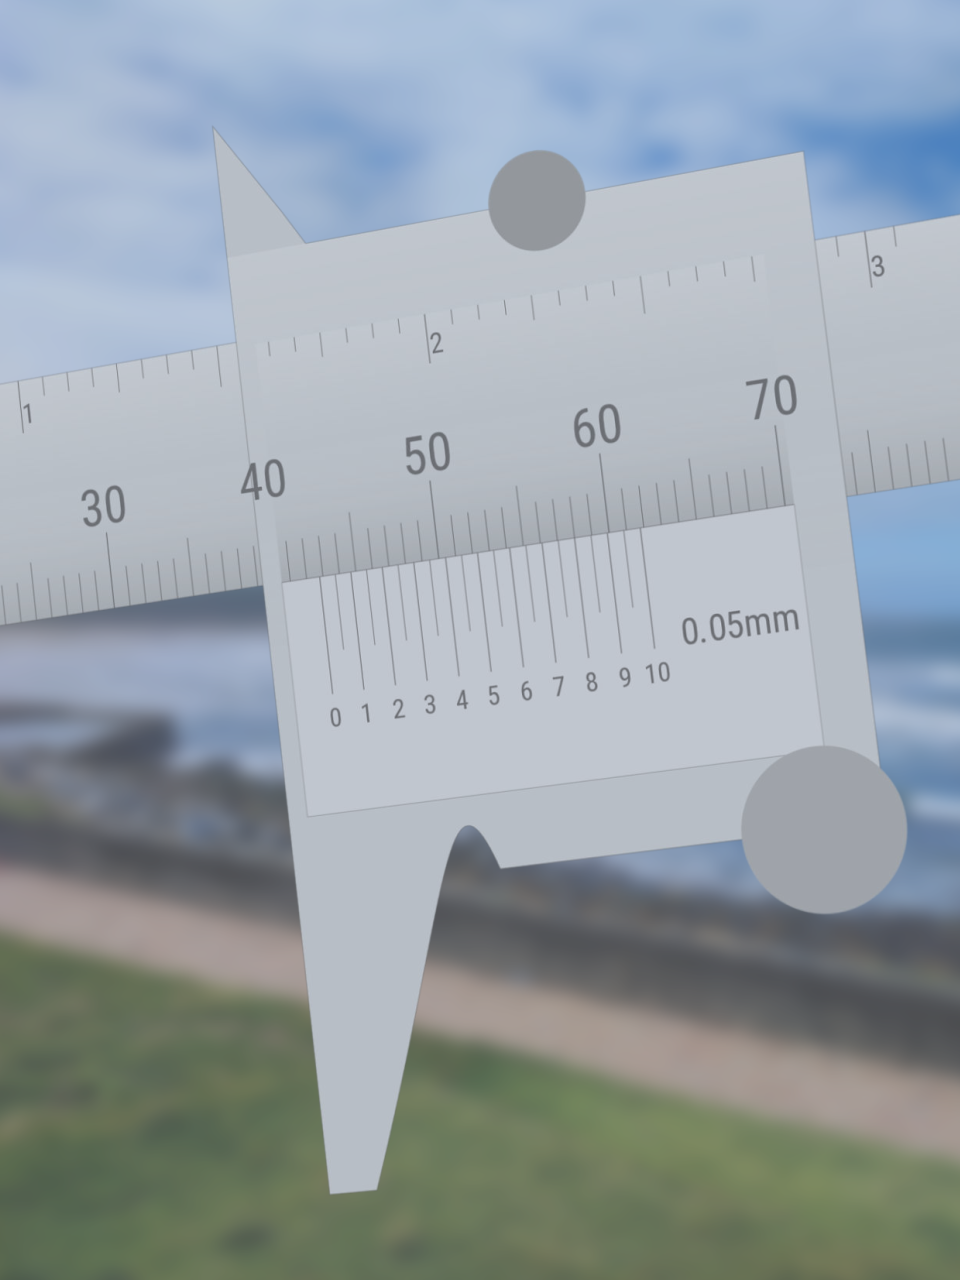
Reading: **42.8** mm
